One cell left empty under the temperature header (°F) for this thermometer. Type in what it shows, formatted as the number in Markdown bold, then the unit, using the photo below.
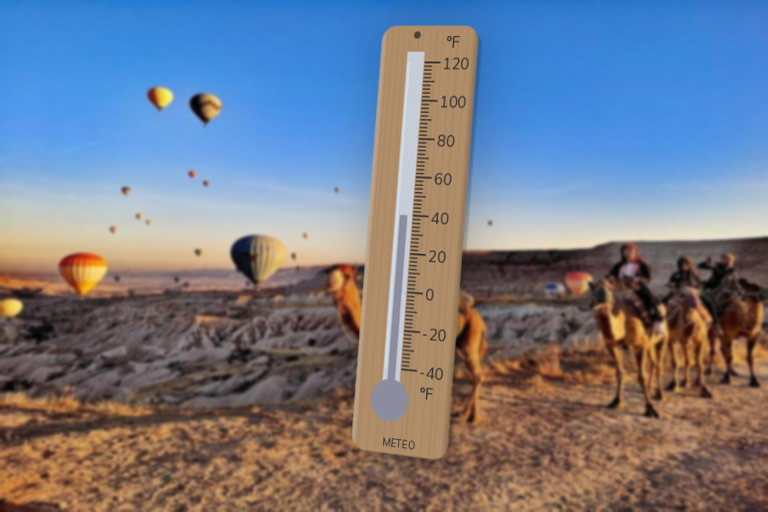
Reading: **40** °F
